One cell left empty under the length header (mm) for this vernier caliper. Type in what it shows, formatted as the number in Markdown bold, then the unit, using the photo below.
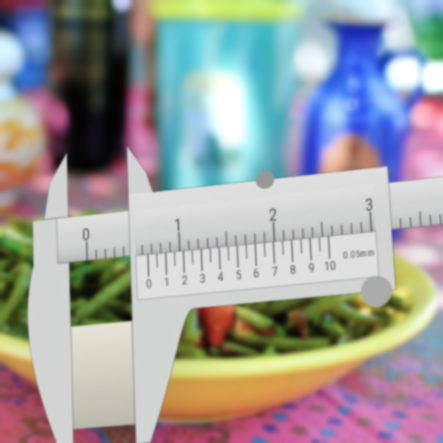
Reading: **6.6** mm
